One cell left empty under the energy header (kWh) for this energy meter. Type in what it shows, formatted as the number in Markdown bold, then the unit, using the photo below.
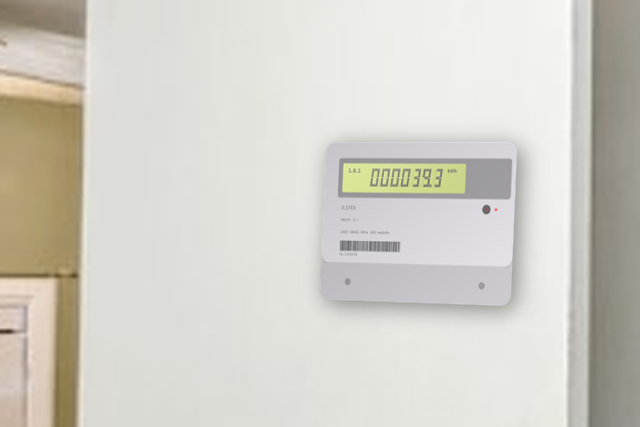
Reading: **39.3** kWh
